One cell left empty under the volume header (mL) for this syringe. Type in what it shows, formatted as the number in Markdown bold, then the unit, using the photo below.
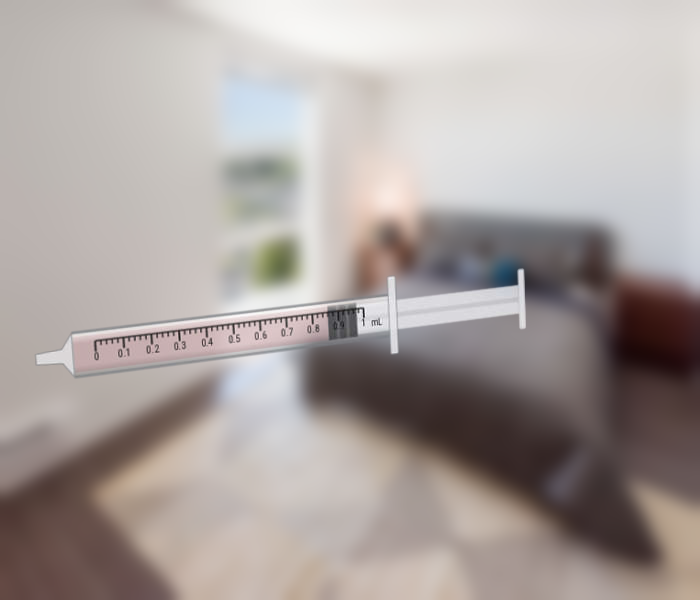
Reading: **0.86** mL
